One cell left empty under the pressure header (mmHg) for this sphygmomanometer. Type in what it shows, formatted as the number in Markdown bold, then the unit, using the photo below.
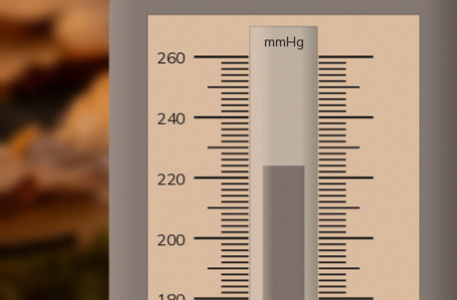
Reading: **224** mmHg
